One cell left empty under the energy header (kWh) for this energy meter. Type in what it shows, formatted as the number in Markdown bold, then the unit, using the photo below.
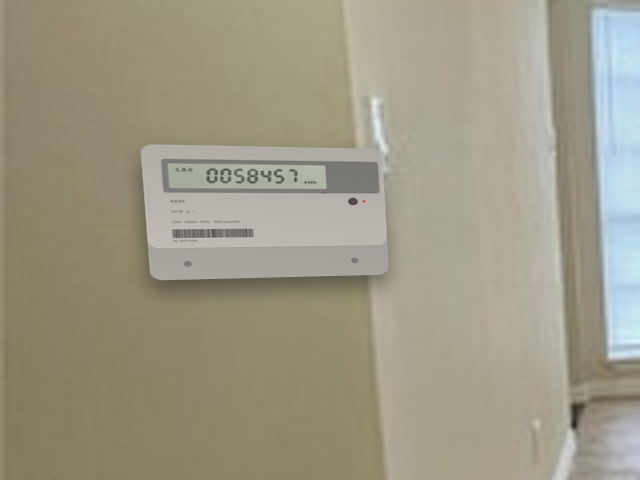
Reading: **58457** kWh
